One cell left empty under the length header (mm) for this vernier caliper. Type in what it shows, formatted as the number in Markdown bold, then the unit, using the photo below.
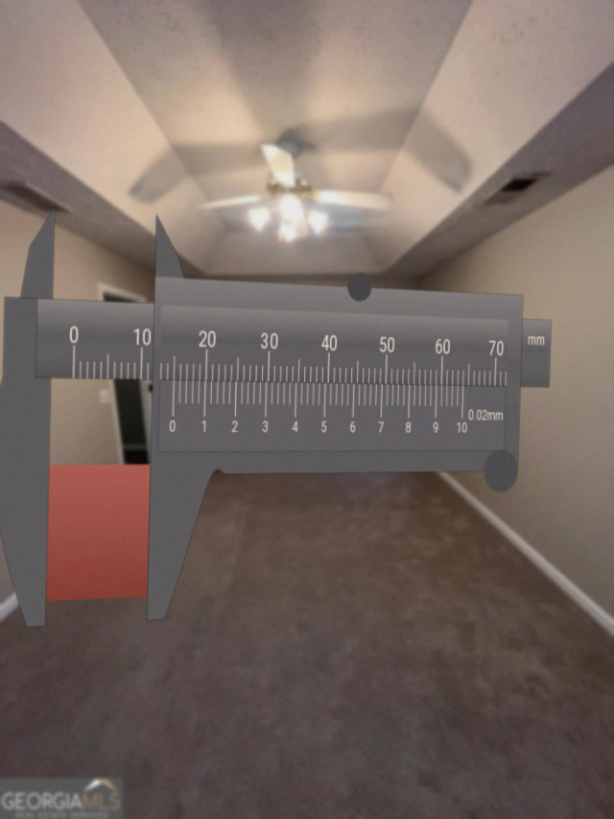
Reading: **15.0** mm
